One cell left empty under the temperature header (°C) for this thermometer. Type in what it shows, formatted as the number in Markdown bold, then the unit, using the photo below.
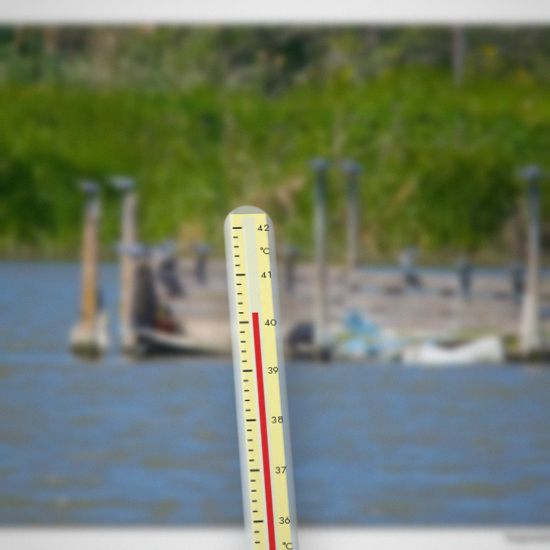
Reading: **40.2** °C
